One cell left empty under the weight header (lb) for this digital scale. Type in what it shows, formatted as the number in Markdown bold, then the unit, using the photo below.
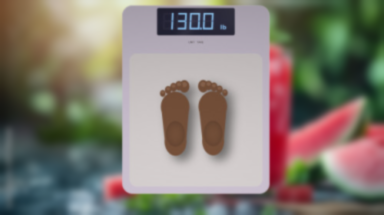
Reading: **130.0** lb
